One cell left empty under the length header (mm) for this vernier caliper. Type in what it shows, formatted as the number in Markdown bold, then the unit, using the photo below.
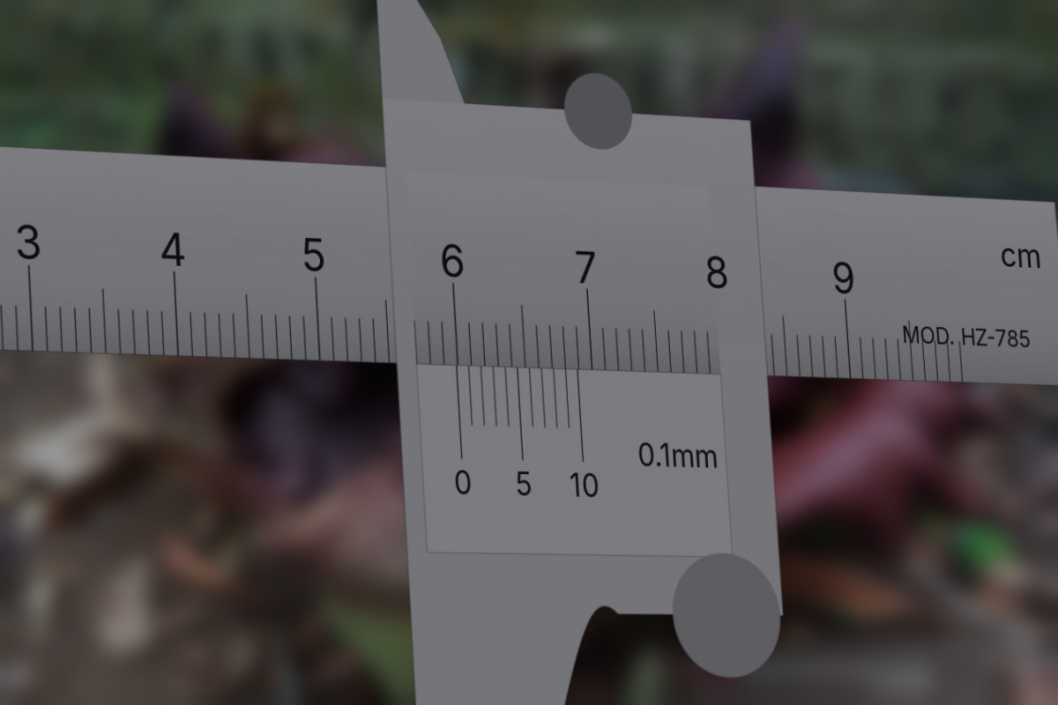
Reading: **59.9** mm
